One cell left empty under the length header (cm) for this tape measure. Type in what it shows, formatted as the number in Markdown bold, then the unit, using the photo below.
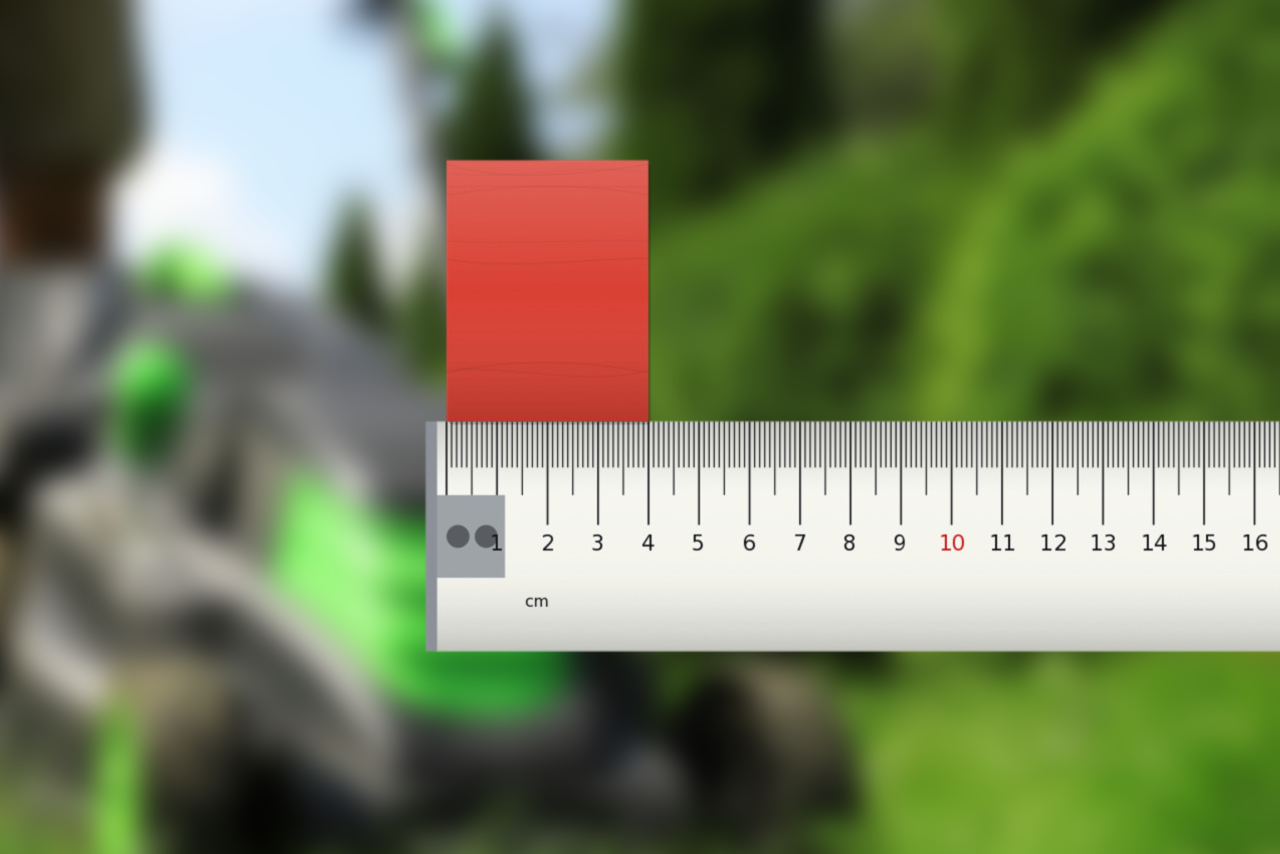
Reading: **4** cm
